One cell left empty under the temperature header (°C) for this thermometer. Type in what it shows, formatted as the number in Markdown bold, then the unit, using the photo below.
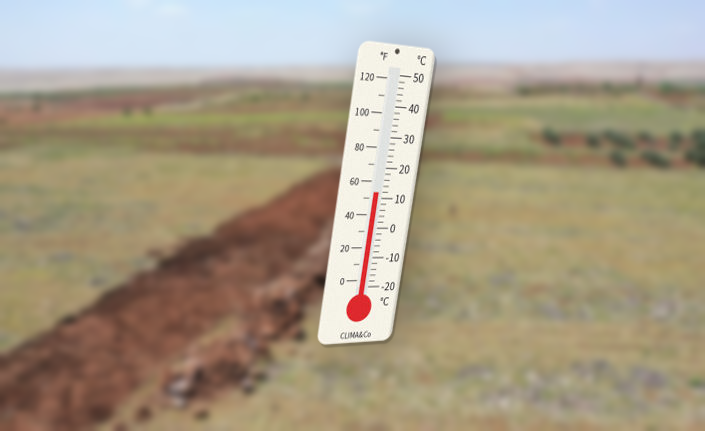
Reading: **12** °C
